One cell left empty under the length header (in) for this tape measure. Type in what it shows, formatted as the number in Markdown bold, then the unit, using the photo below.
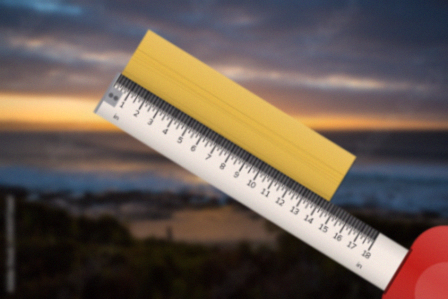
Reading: **14.5** in
